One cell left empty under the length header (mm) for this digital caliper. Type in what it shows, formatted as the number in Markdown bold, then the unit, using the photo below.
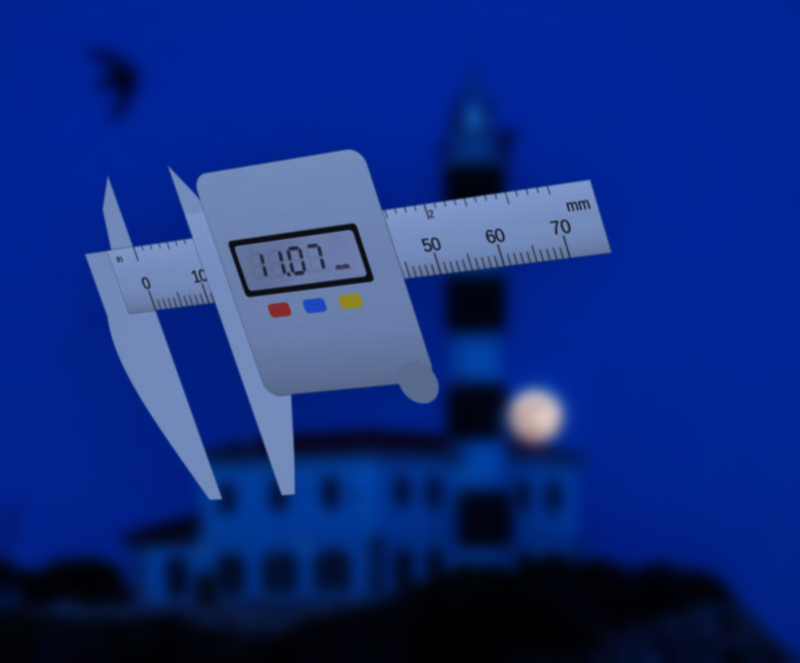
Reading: **11.07** mm
